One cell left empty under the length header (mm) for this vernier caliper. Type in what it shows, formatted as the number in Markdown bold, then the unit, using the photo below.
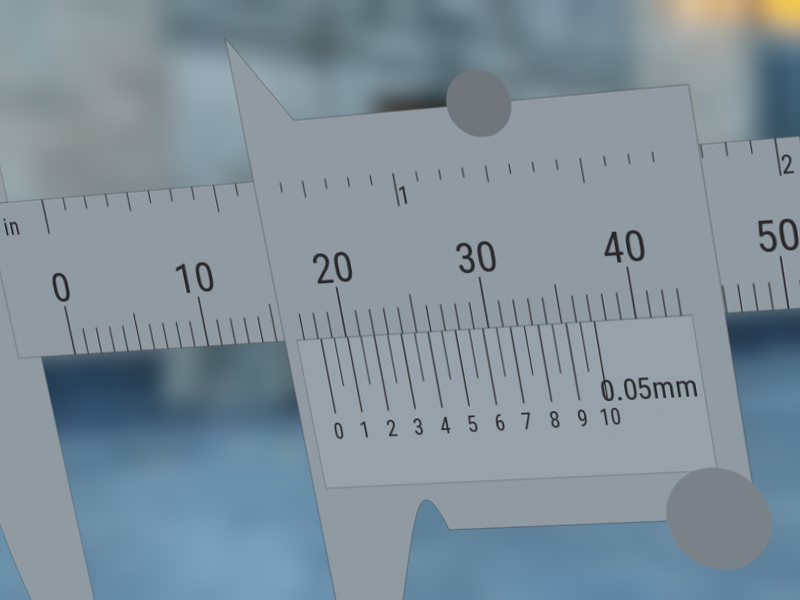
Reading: **18.2** mm
